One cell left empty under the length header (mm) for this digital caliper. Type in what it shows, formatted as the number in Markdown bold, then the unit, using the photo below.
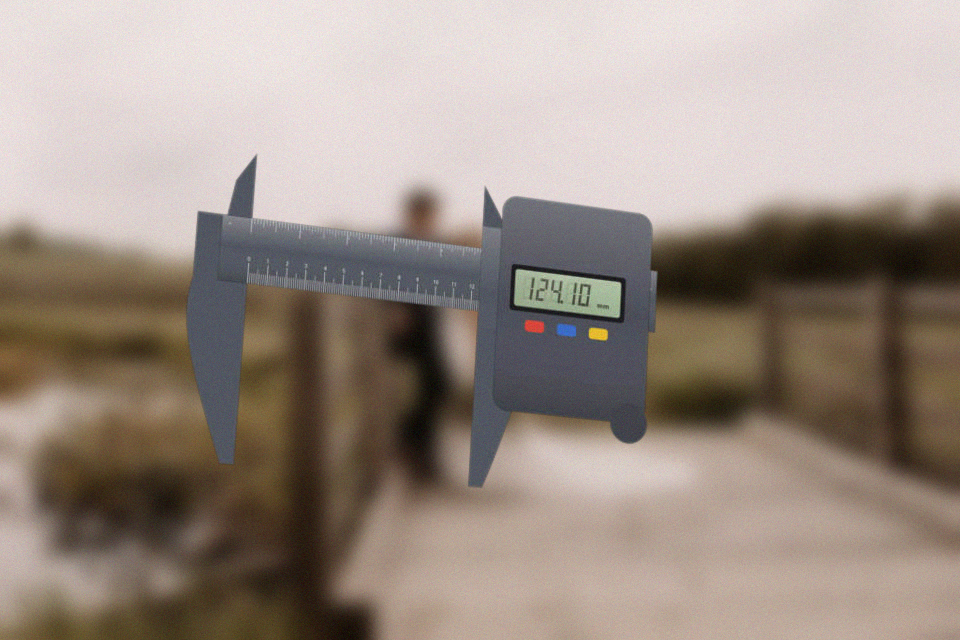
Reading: **124.10** mm
